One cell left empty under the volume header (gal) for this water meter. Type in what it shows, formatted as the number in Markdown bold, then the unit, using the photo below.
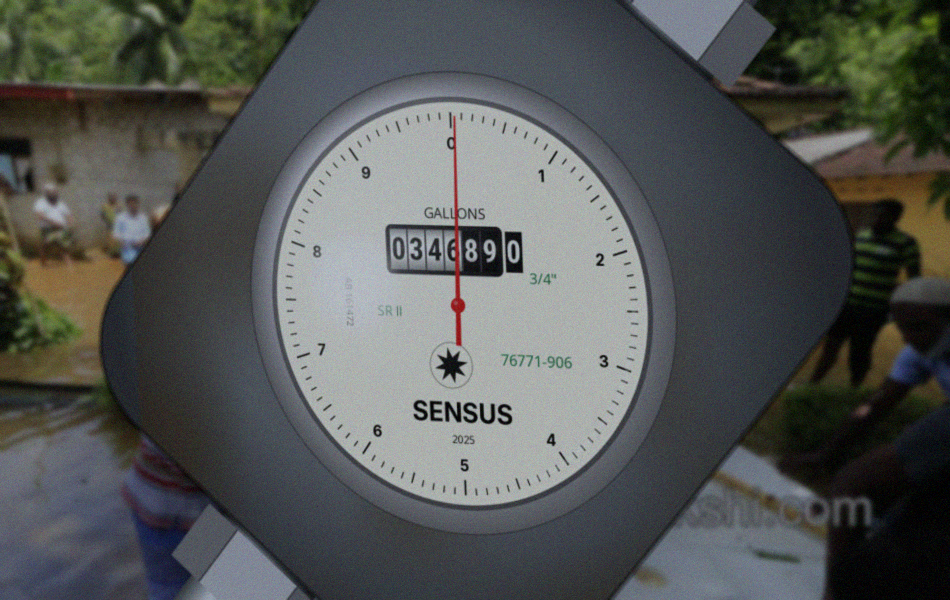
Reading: **346890.0** gal
